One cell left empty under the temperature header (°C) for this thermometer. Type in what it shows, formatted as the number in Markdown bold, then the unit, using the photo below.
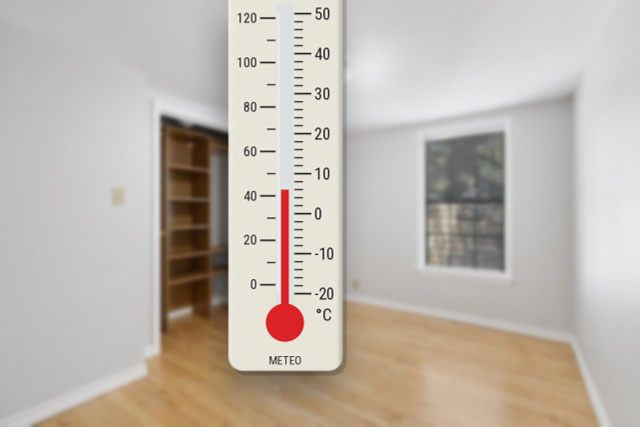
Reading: **6** °C
